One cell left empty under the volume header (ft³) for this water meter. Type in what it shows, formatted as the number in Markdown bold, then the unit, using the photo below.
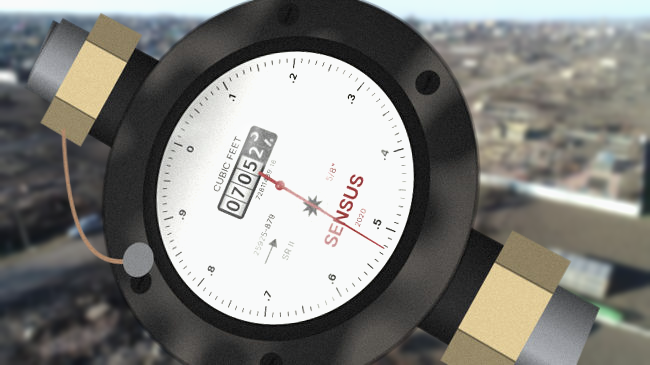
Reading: **70523.52** ft³
